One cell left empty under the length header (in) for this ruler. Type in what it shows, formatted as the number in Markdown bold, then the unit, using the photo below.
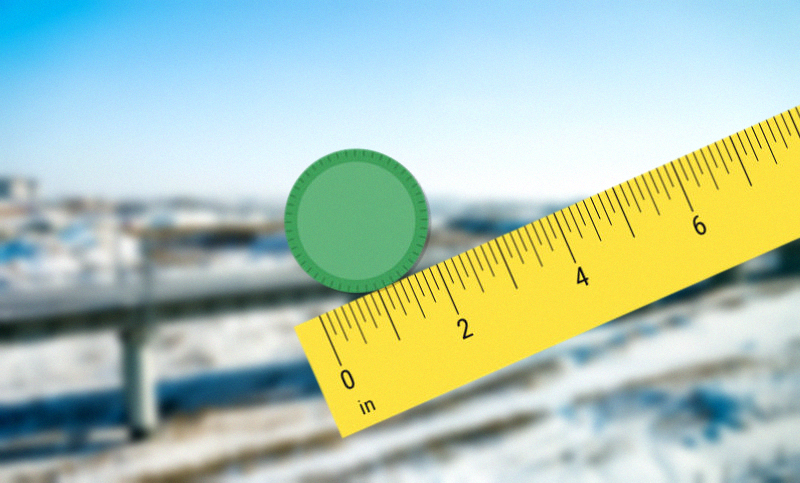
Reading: **2.25** in
